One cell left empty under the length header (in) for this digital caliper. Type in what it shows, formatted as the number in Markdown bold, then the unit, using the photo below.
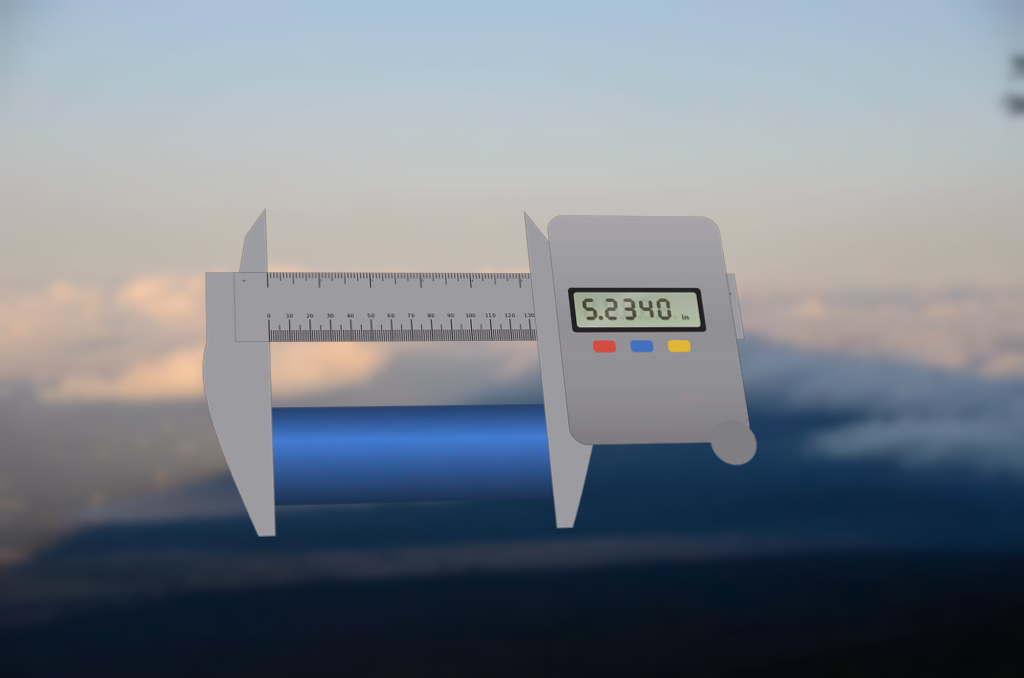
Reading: **5.2340** in
